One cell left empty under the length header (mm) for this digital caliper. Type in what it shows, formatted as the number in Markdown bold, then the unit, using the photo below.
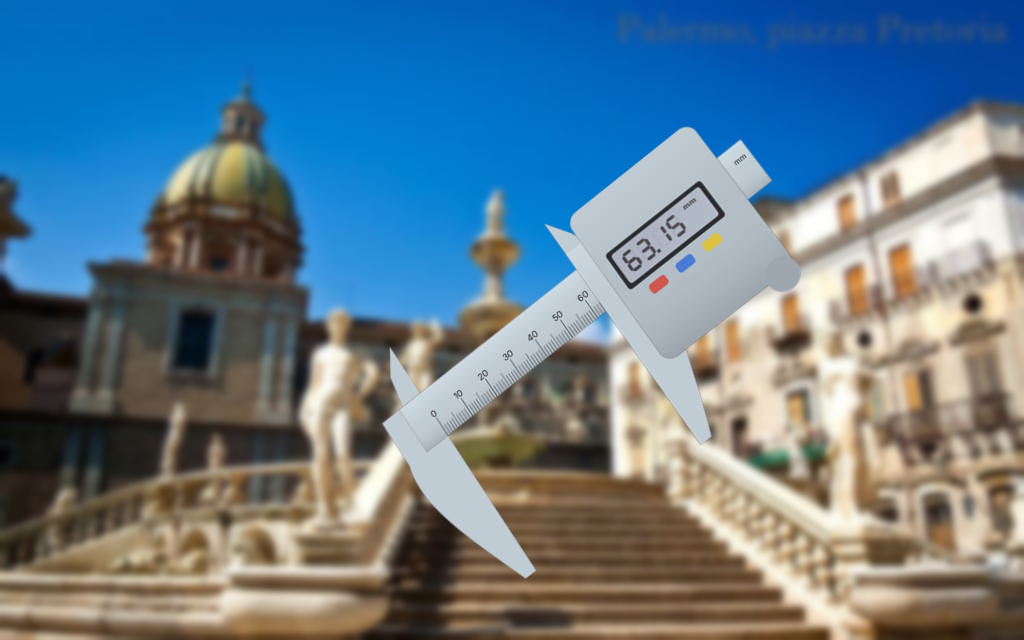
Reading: **63.15** mm
